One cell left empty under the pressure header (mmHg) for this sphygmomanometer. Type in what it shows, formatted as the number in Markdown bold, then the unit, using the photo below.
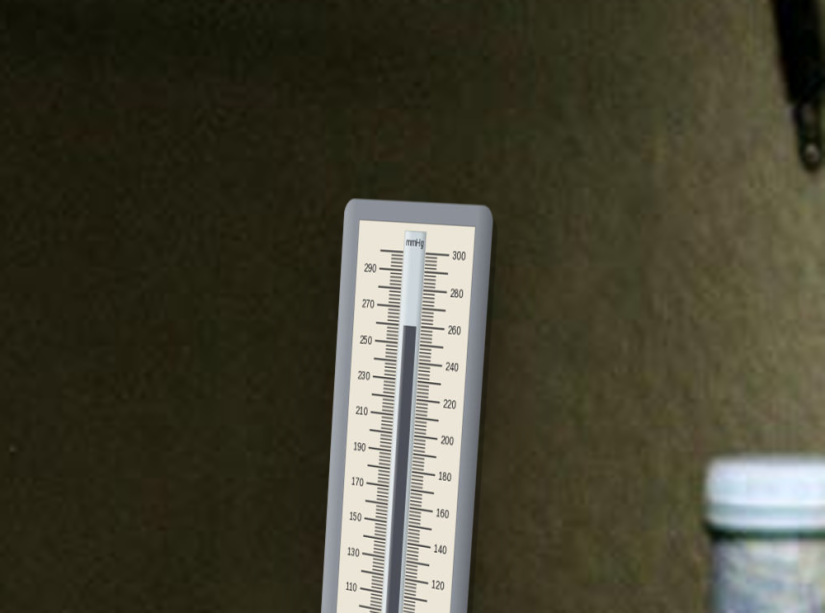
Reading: **260** mmHg
